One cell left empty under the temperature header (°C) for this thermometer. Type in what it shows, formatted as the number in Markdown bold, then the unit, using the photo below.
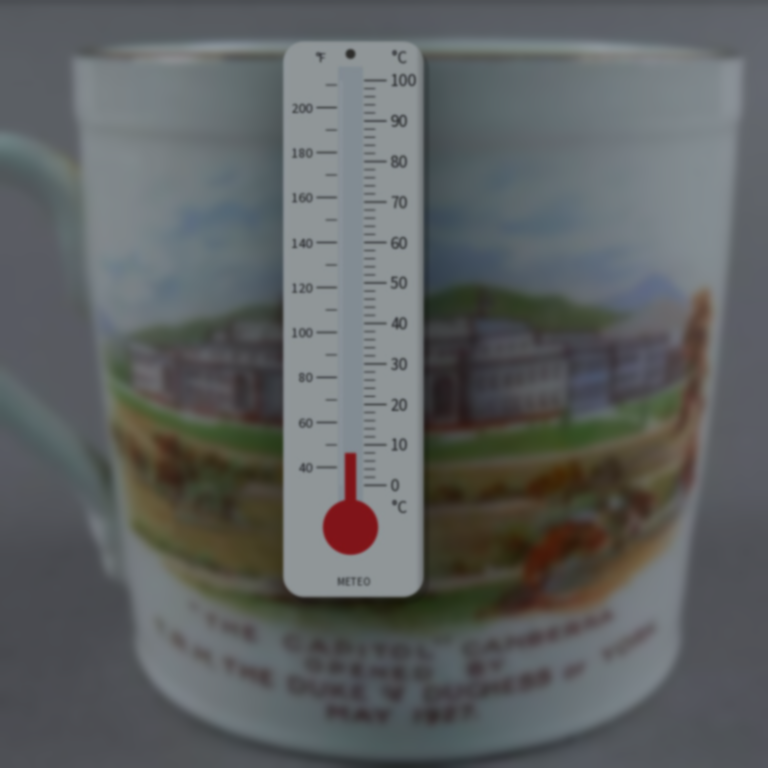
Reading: **8** °C
